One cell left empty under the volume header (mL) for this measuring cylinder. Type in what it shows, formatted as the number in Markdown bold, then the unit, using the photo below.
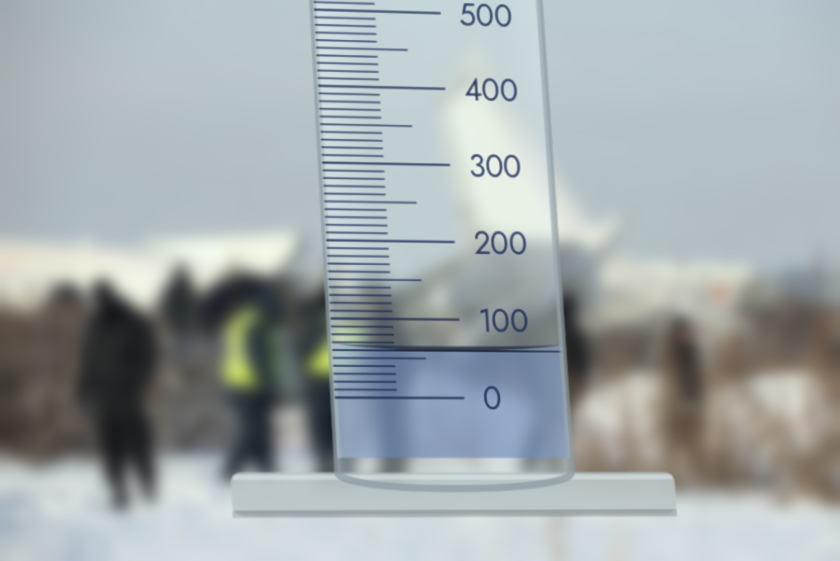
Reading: **60** mL
